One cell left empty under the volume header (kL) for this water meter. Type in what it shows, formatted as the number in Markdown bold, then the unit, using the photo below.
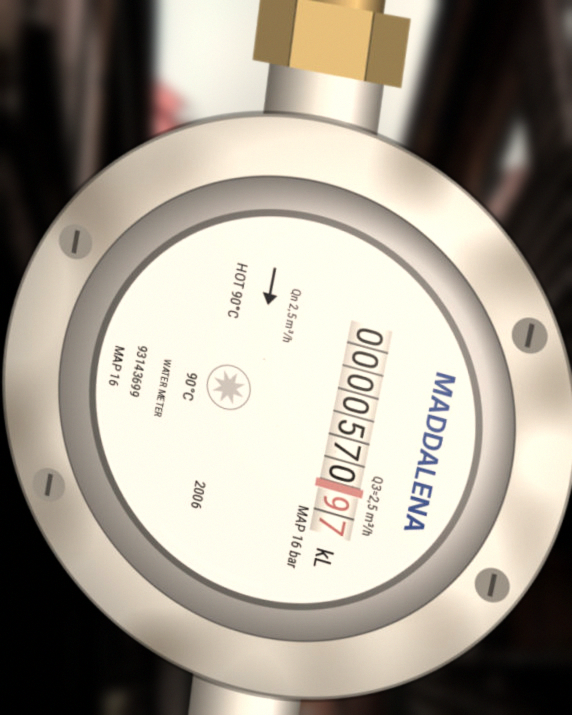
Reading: **570.97** kL
